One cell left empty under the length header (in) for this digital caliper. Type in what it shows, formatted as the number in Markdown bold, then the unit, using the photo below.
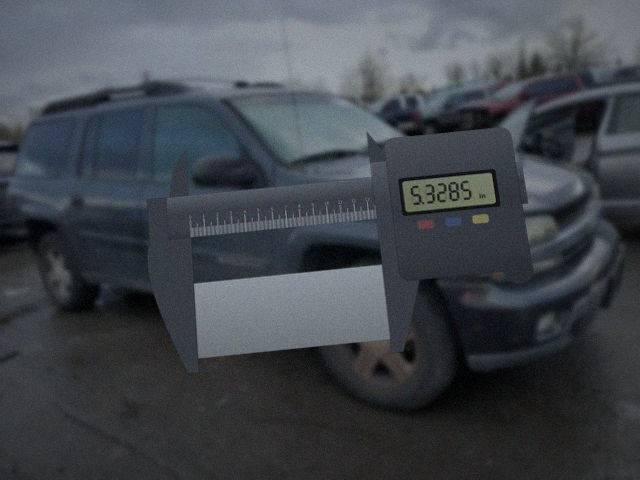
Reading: **5.3285** in
